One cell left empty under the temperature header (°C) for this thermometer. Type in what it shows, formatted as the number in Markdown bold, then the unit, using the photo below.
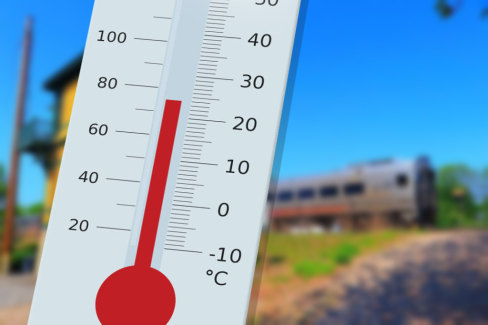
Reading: **24** °C
